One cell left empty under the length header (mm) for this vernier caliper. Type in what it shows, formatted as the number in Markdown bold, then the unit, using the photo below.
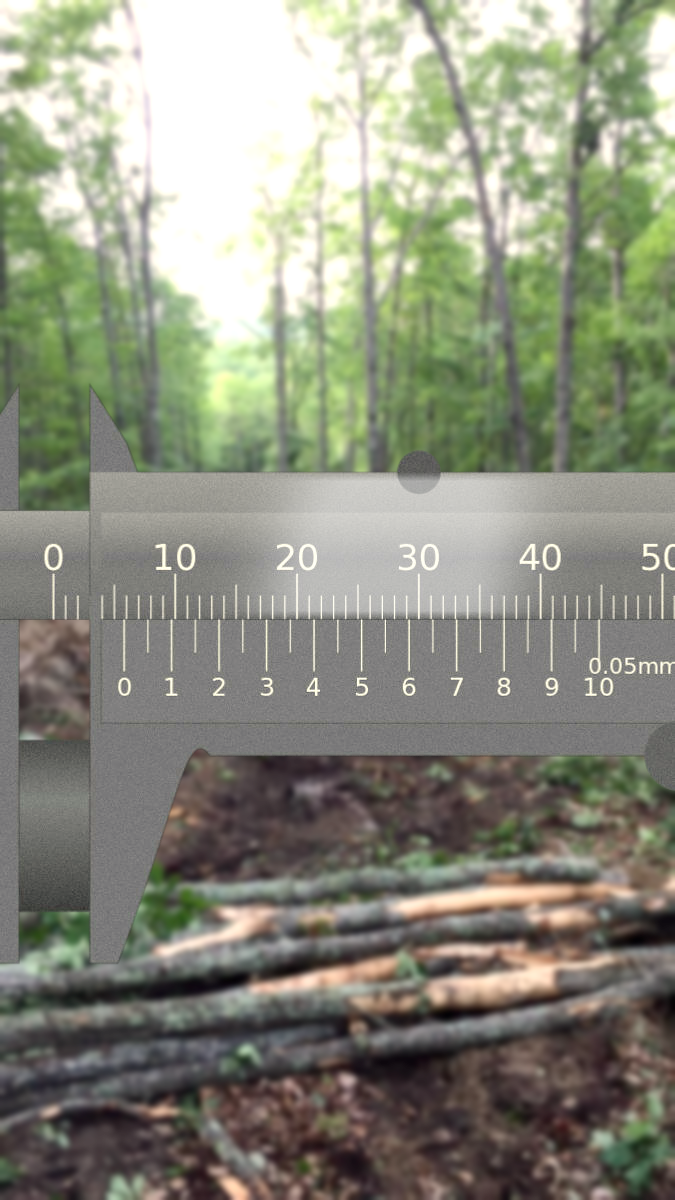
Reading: **5.8** mm
